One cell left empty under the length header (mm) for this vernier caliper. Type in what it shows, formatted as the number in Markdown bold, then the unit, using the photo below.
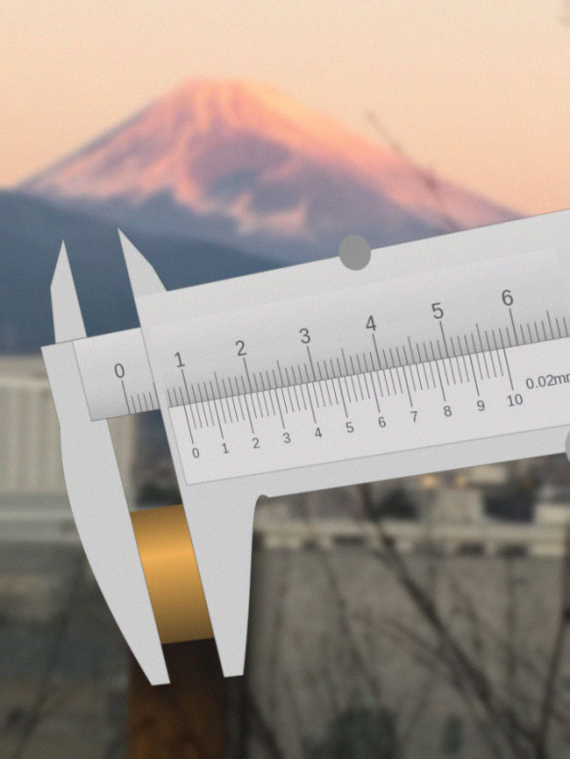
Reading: **9.0** mm
